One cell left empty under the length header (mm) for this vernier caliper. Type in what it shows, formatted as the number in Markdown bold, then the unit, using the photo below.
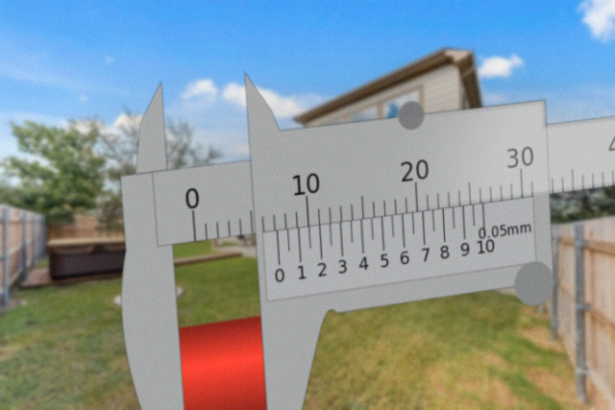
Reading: **7.2** mm
